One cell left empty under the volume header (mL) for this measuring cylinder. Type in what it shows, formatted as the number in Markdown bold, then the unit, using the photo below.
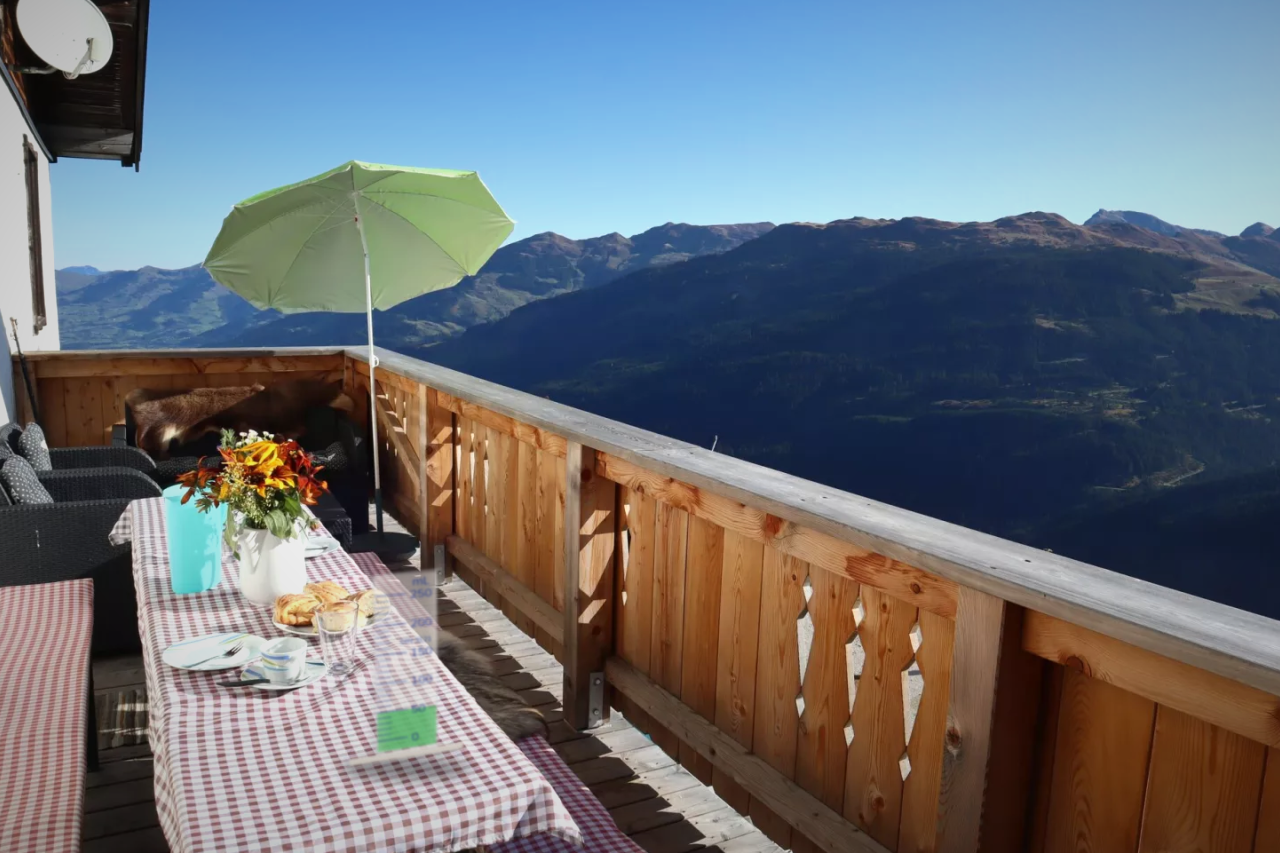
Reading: **50** mL
